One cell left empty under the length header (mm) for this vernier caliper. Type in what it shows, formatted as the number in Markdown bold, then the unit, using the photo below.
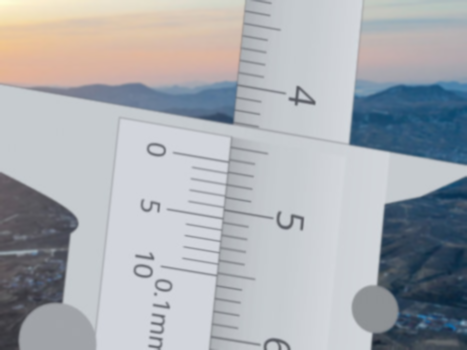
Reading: **46.2** mm
